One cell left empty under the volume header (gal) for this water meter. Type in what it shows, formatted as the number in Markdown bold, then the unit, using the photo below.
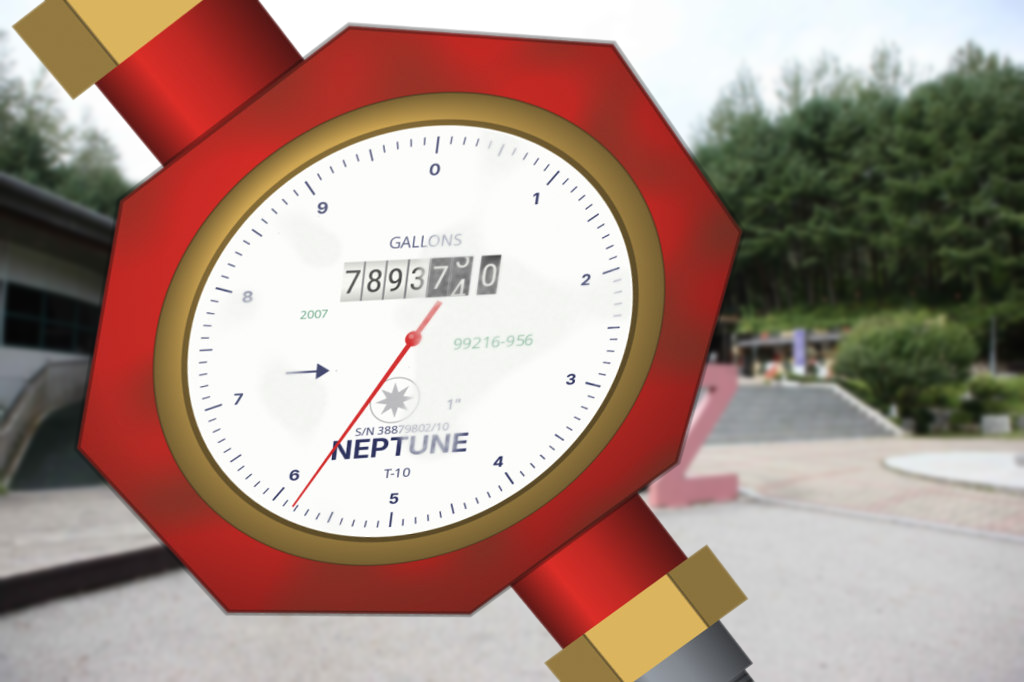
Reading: **7893735.8** gal
